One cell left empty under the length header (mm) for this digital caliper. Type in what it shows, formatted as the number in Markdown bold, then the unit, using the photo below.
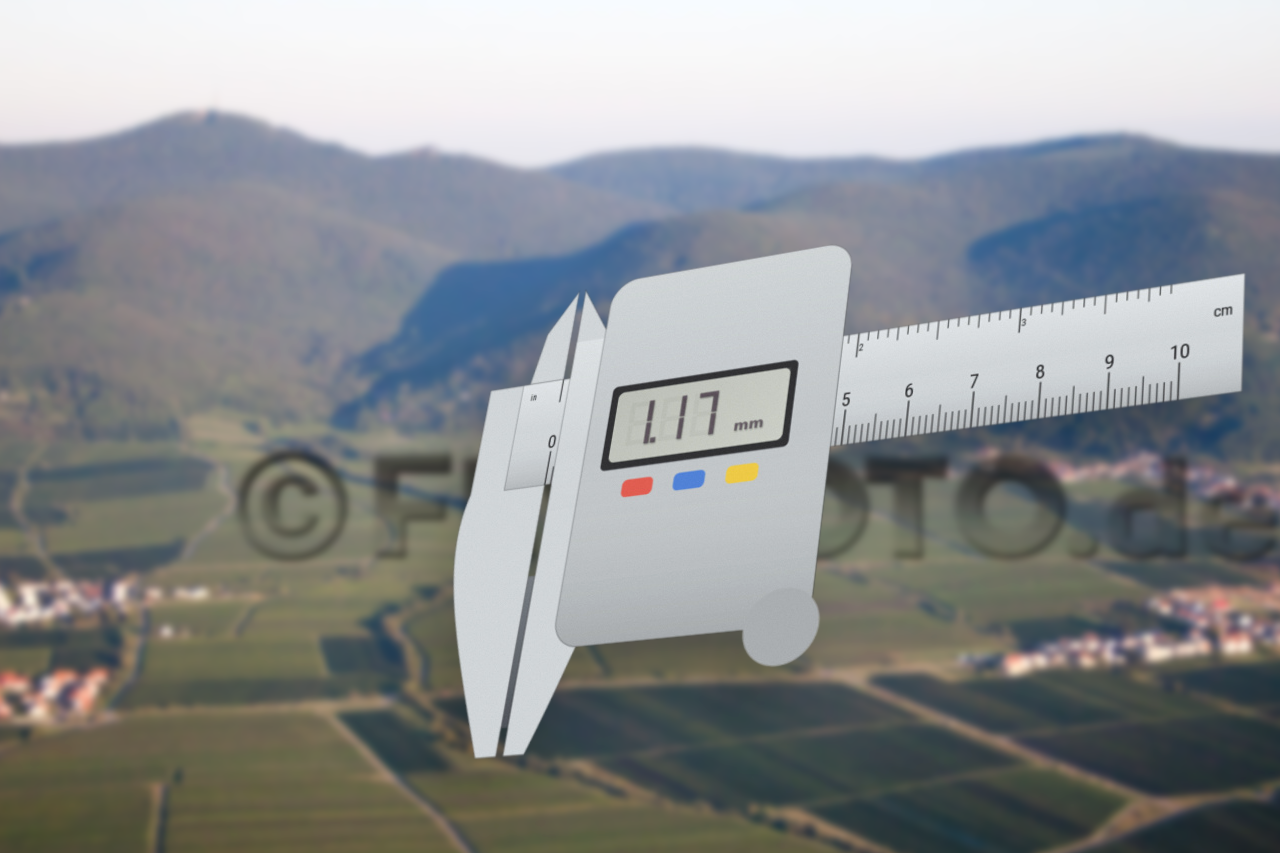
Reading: **1.17** mm
